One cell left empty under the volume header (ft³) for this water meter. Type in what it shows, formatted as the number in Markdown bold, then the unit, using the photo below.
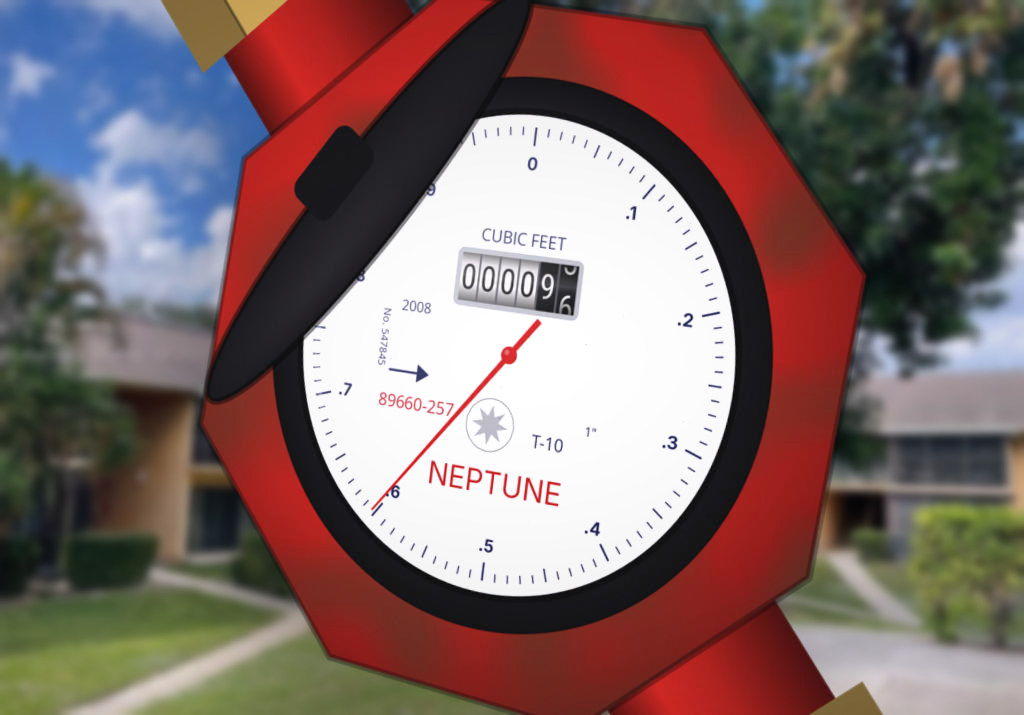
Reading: **95.60** ft³
